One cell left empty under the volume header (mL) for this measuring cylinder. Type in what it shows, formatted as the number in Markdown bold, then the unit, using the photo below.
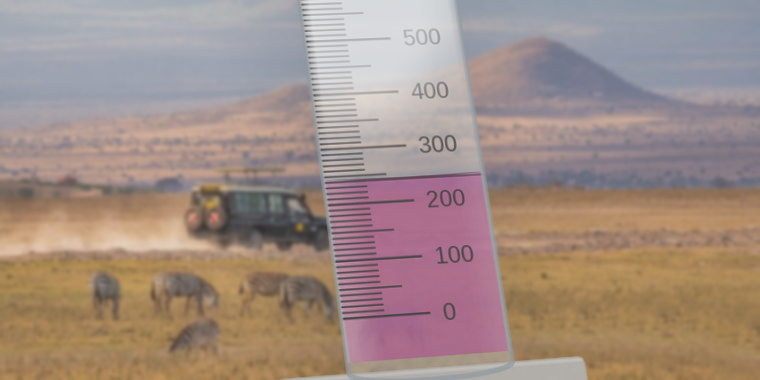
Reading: **240** mL
